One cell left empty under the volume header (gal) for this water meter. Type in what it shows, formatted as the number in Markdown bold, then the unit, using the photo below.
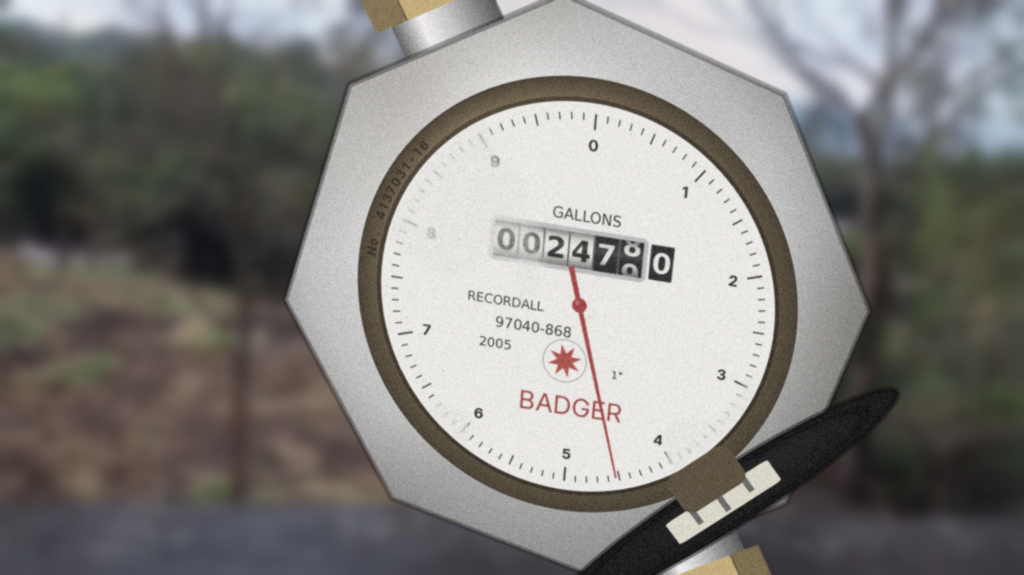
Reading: **24784.5** gal
